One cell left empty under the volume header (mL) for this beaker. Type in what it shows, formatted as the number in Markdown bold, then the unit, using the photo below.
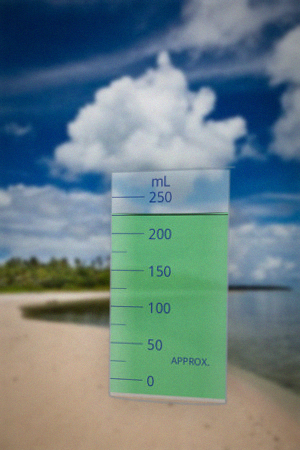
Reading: **225** mL
